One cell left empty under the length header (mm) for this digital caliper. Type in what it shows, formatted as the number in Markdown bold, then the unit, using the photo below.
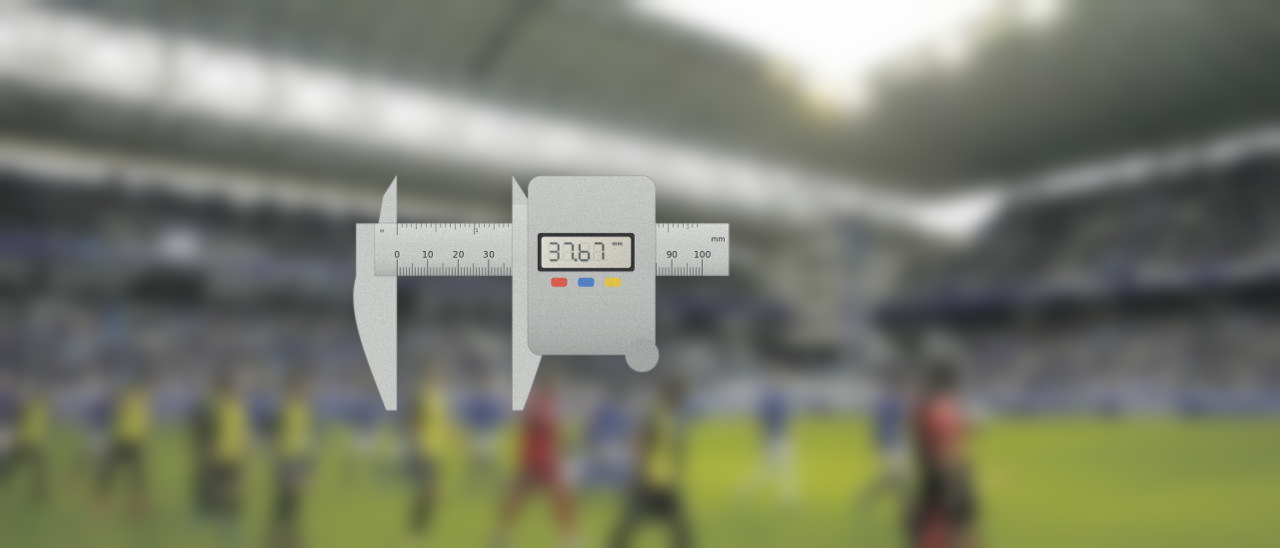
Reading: **37.67** mm
